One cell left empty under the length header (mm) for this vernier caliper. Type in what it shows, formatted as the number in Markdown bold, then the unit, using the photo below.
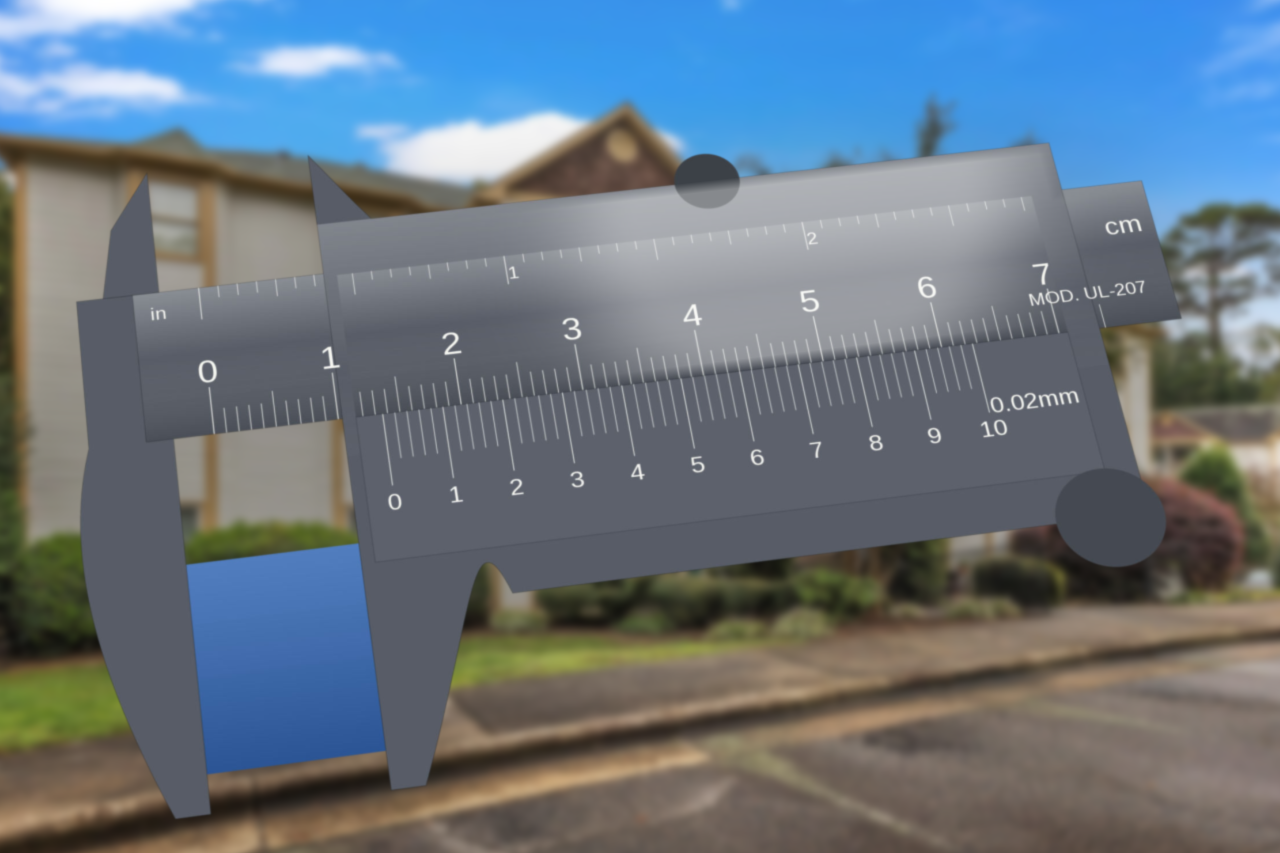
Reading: **13.6** mm
